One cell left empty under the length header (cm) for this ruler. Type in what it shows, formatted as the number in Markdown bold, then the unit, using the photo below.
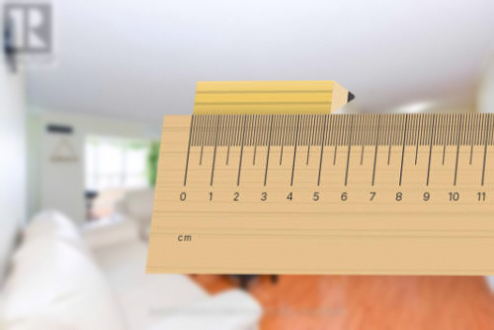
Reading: **6** cm
